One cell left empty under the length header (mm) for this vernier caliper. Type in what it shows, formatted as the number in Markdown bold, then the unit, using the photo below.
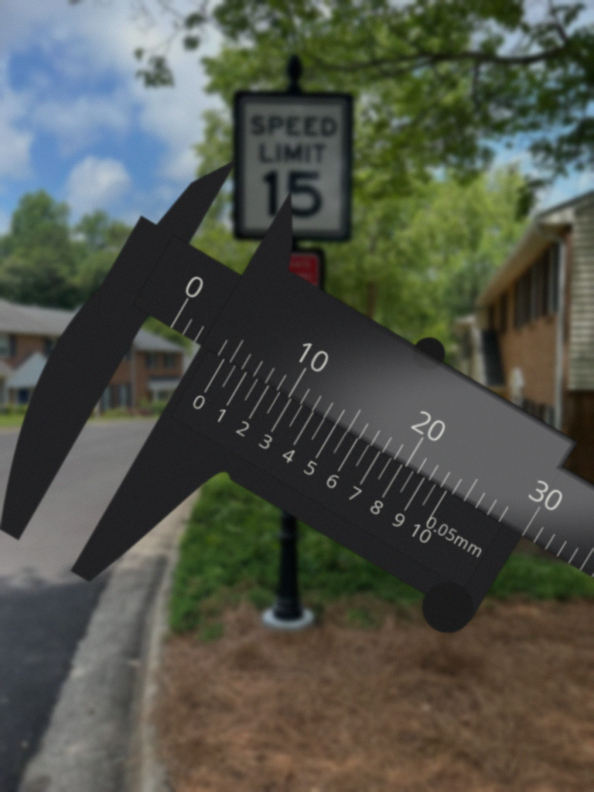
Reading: **4.5** mm
